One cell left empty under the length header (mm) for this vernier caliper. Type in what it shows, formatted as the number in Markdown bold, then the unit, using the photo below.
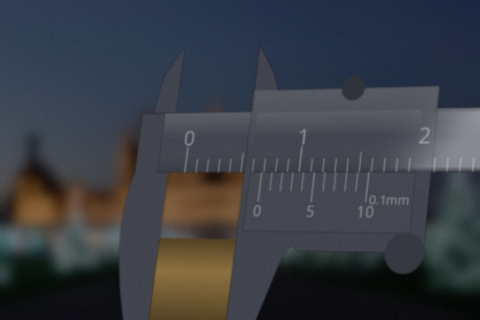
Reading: **6.8** mm
